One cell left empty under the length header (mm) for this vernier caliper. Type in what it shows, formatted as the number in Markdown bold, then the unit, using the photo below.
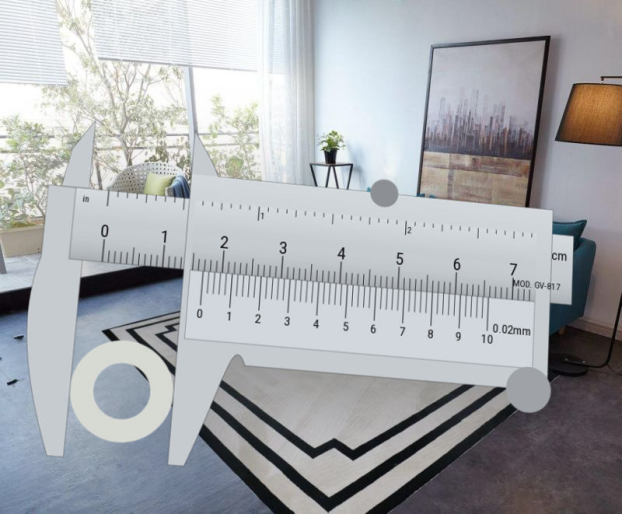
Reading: **16.8** mm
